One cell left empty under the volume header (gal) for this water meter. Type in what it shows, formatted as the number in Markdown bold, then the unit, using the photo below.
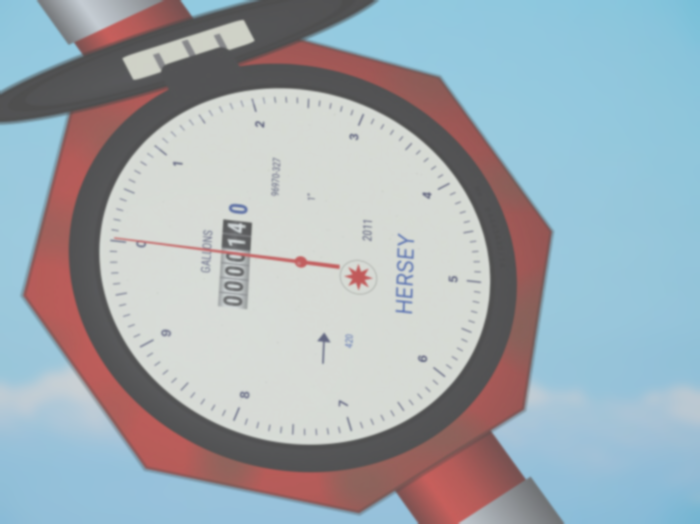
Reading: **140.0** gal
